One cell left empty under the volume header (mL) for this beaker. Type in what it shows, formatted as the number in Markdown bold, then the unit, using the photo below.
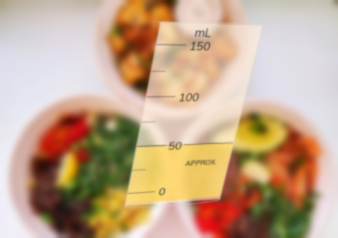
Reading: **50** mL
